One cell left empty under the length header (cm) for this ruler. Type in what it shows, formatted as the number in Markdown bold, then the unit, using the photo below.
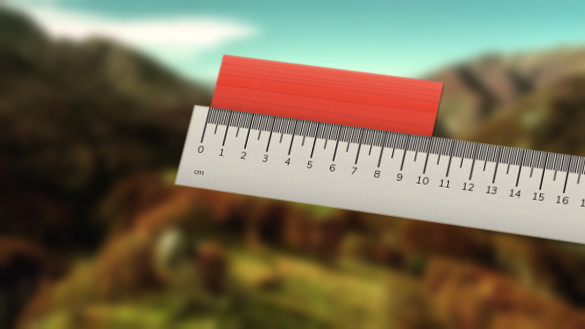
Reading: **10** cm
